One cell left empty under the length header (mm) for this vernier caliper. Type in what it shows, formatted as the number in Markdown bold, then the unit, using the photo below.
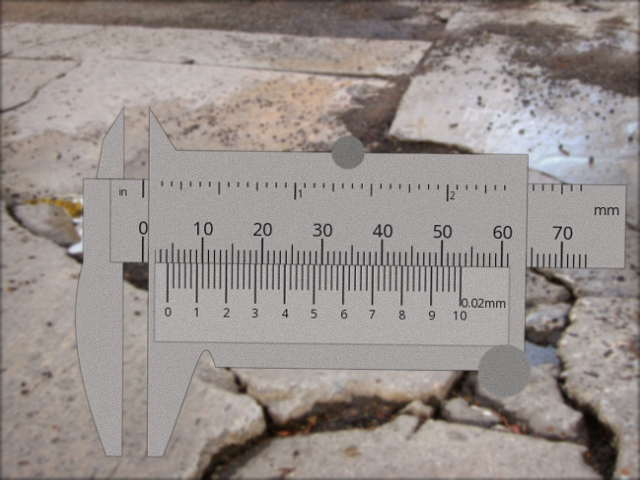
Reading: **4.2** mm
